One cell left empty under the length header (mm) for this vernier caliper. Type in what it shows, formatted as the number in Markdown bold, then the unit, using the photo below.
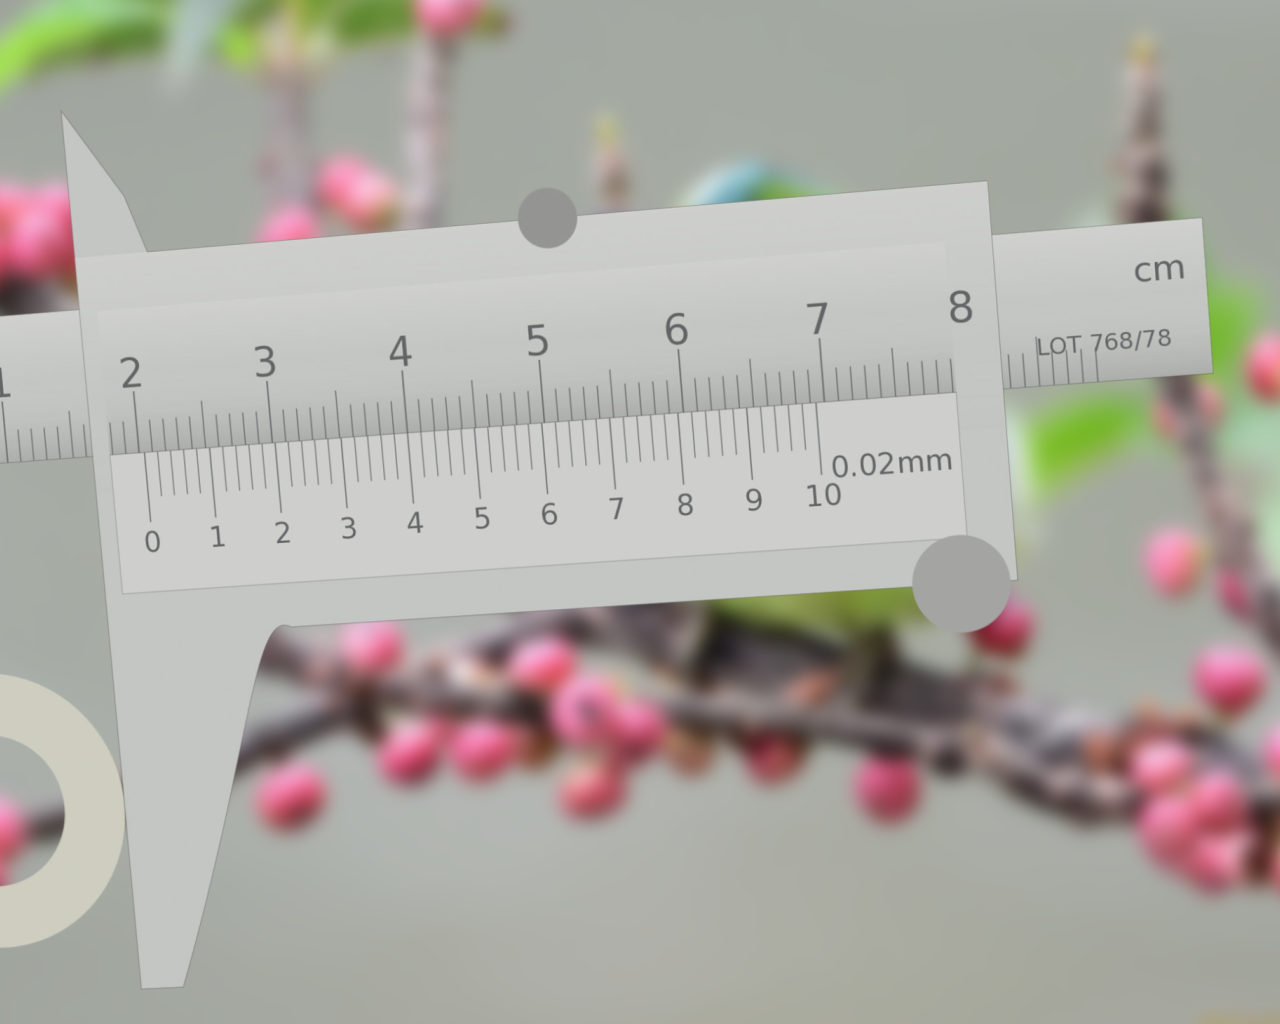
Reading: **20.4** mm
